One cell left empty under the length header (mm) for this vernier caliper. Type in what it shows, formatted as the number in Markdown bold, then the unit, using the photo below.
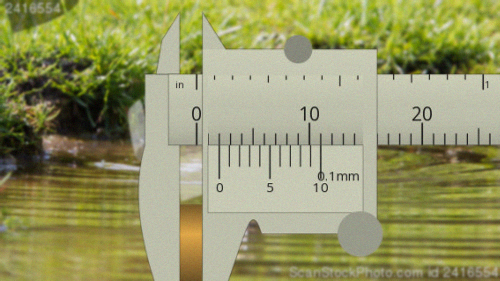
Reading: **2.0** mm
